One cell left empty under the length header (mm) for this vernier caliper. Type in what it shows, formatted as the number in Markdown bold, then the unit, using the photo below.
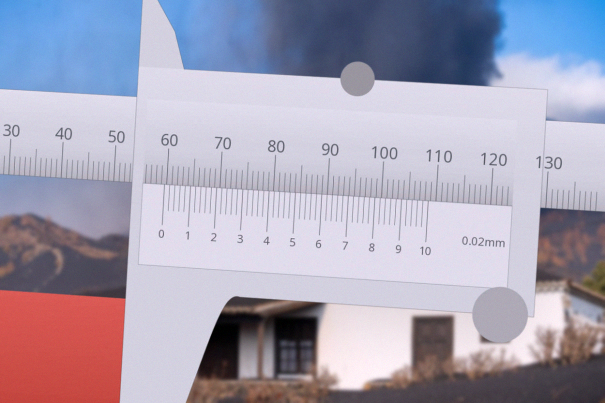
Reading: **59.6** mm
